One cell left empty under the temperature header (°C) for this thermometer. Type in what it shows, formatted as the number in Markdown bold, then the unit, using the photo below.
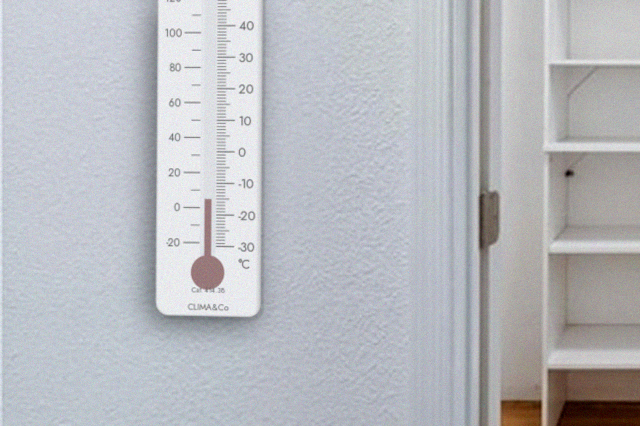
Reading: **-15** °C
